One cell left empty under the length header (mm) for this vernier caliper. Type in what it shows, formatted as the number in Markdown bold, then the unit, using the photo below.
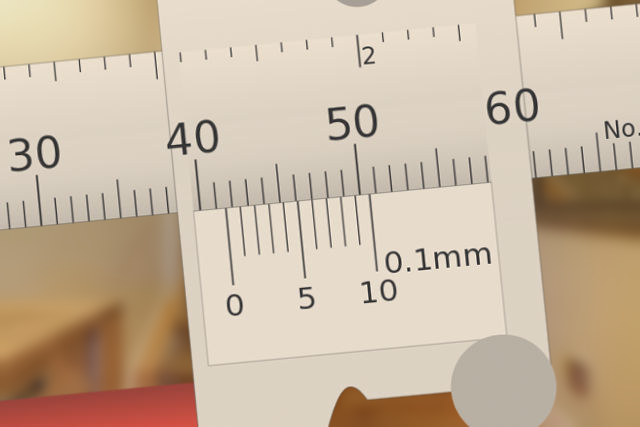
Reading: **41.6** mm
